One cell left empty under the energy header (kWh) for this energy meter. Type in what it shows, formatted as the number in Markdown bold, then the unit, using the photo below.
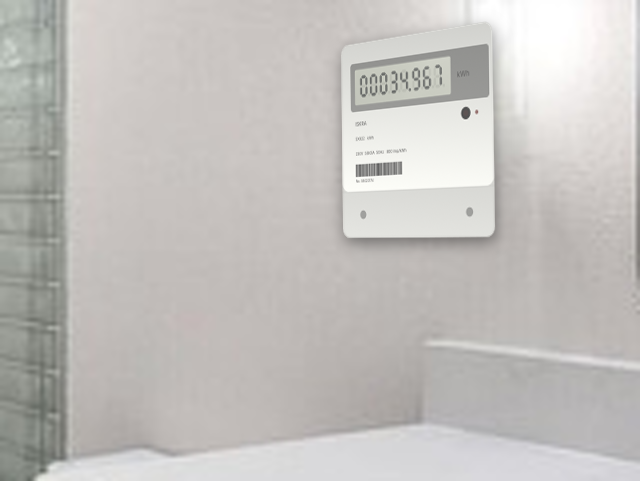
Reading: **34.967** kWh
